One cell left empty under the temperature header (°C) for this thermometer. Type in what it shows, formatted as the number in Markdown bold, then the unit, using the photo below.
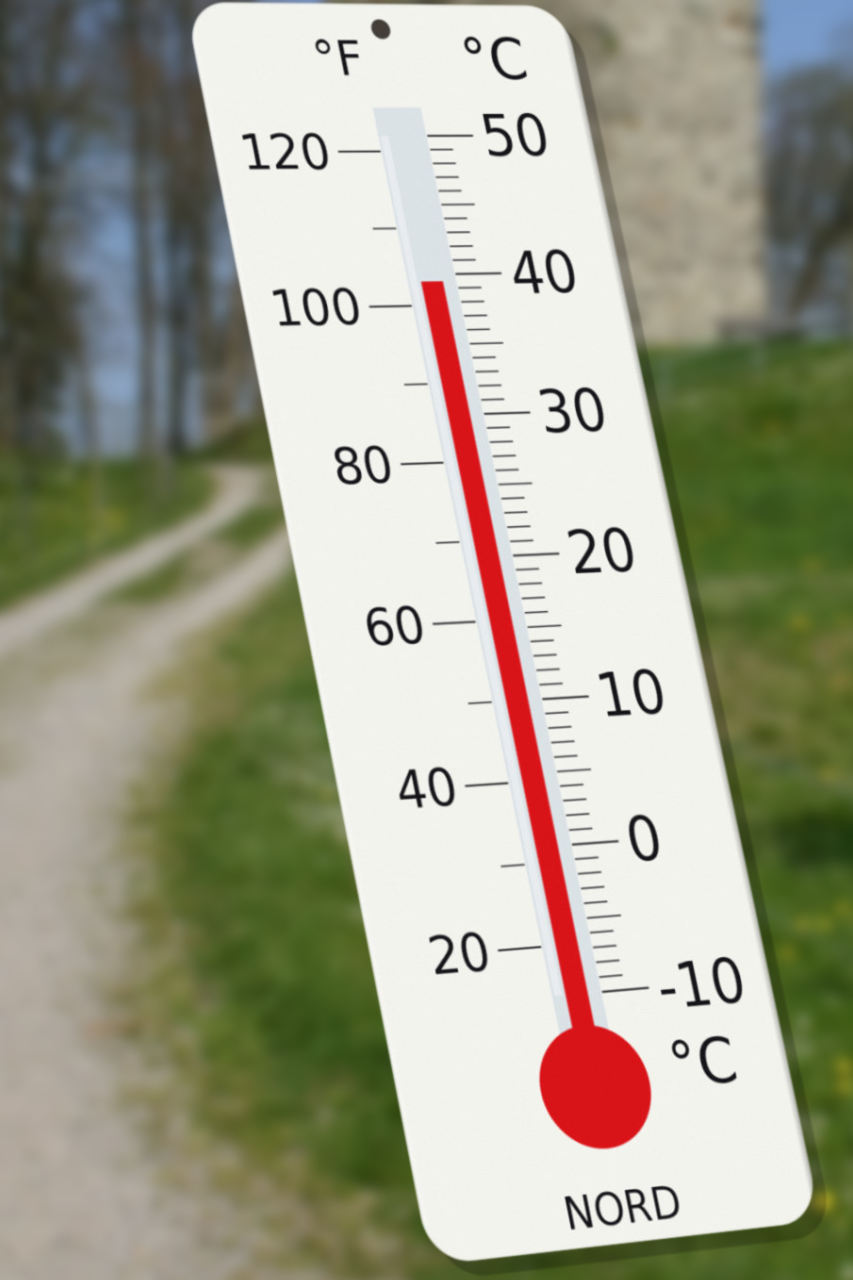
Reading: **39.5** °C
